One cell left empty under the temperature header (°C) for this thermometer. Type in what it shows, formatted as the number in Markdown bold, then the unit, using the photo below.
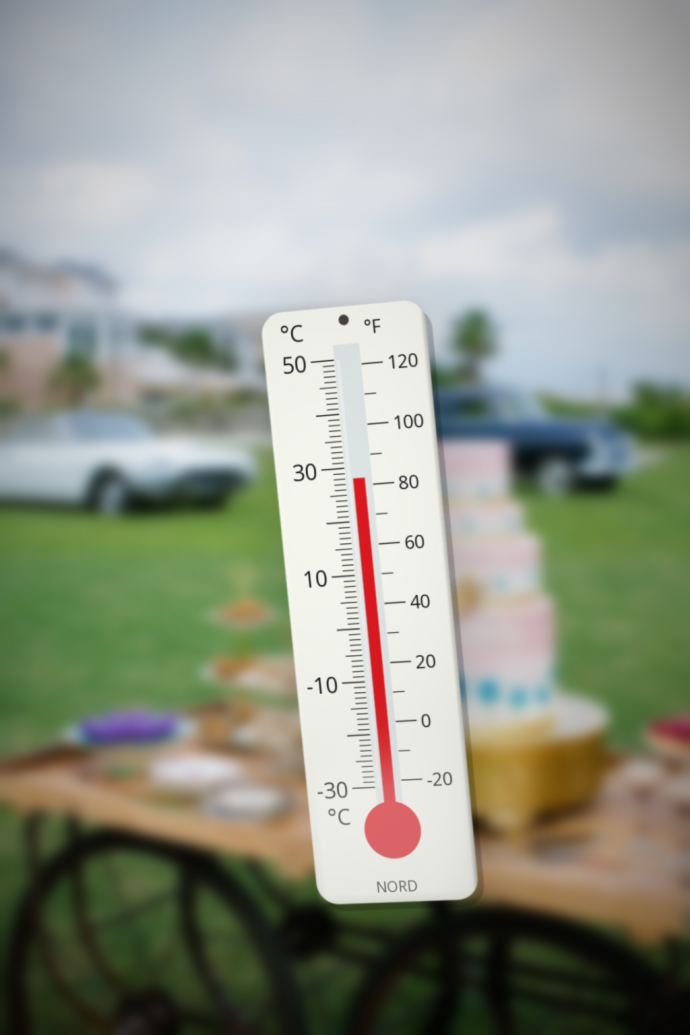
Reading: **28** °C
